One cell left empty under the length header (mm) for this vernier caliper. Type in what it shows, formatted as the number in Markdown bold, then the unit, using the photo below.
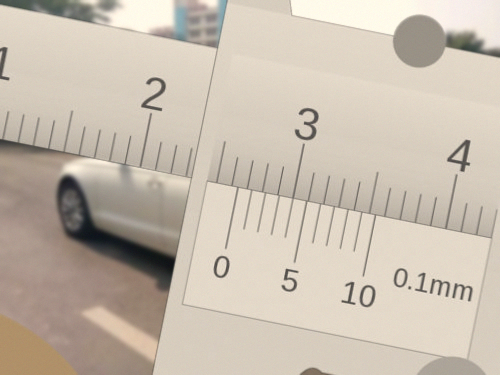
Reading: **26.4** mm
